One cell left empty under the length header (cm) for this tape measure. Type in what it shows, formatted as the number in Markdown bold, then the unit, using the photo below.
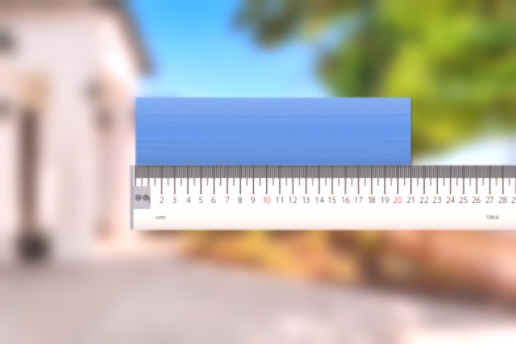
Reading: **21** cm
